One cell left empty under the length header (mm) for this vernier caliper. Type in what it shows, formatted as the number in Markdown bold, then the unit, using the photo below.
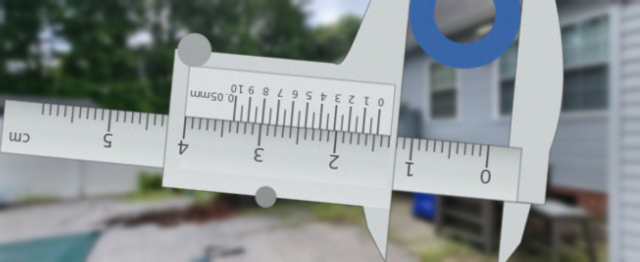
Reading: **14.6** mm
